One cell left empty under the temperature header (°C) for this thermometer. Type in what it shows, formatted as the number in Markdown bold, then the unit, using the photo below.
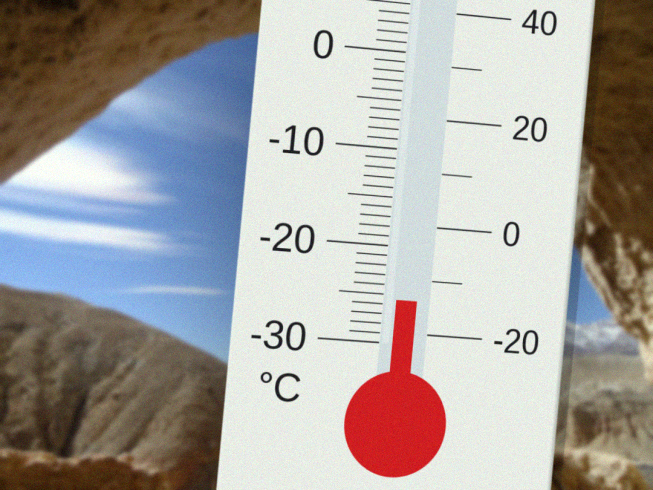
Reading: **-25.5** °C
